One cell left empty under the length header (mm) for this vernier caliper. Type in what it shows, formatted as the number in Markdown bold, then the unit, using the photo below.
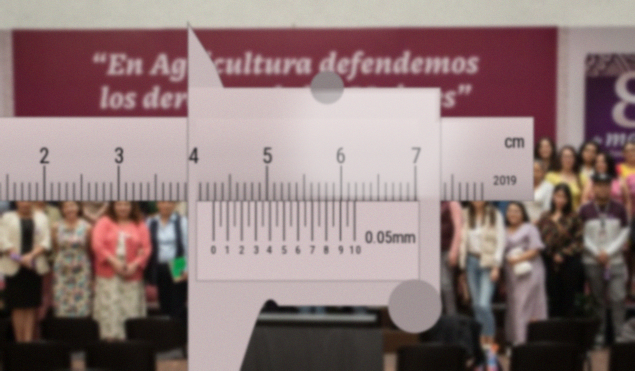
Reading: **42.8** mm
